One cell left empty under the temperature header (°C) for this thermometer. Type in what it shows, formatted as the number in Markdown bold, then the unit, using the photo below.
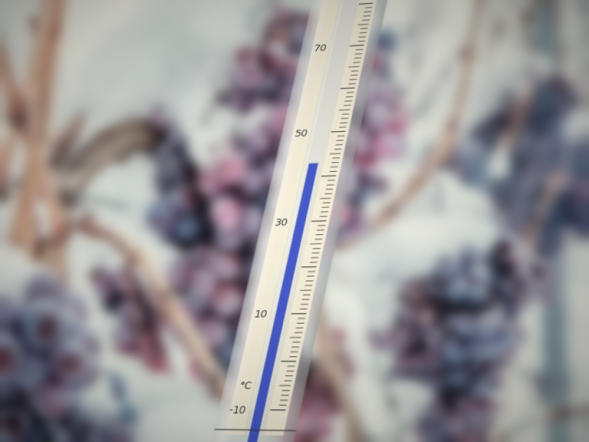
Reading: **43** °C
